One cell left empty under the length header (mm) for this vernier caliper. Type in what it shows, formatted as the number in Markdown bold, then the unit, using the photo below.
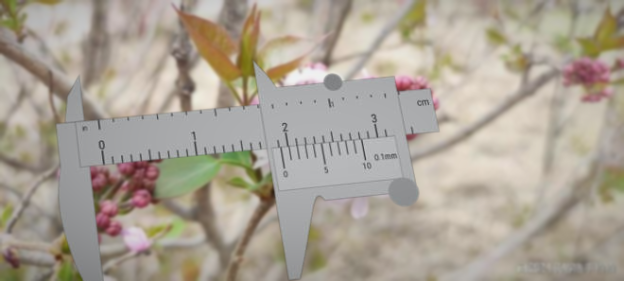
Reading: **19.2** mm
